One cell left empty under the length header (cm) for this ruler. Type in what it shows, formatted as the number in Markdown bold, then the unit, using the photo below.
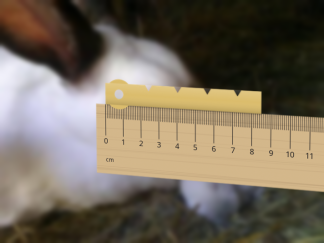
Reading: **8.5** cm
